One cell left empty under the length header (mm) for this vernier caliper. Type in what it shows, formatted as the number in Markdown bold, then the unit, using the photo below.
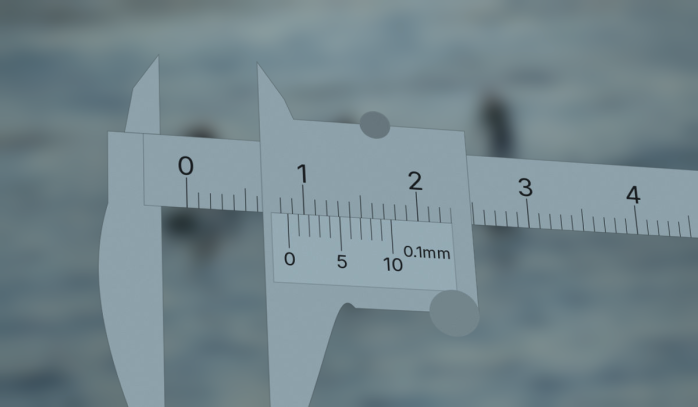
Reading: **8.6** mm
